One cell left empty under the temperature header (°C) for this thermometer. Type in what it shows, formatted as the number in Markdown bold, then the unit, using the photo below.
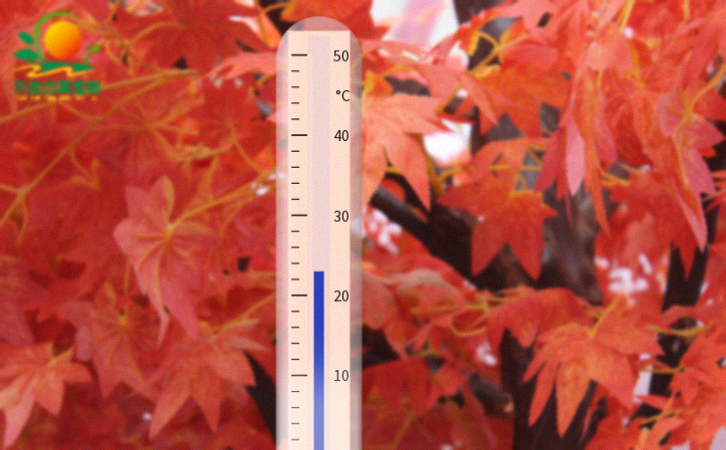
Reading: **23** °C
